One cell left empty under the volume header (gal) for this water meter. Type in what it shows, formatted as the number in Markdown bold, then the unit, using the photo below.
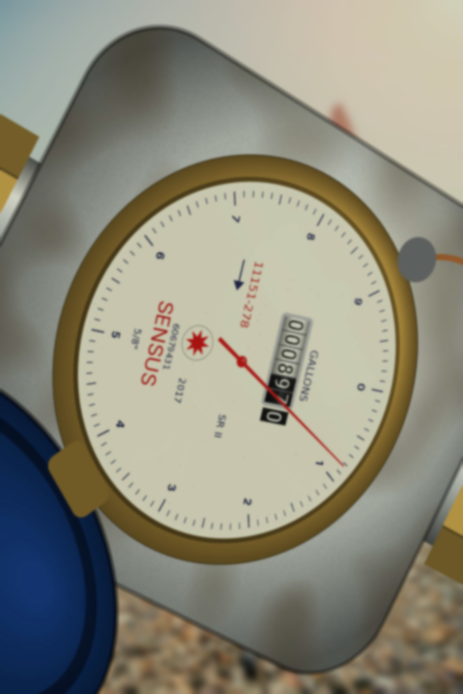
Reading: **8970.8** gal
